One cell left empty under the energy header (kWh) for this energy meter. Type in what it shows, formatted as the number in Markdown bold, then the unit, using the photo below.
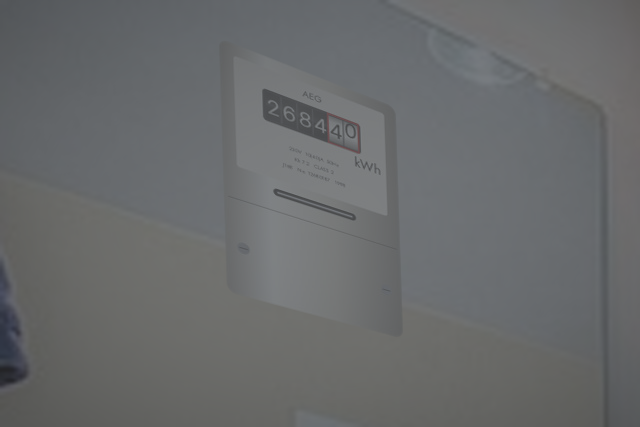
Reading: **2684.40** kWh
